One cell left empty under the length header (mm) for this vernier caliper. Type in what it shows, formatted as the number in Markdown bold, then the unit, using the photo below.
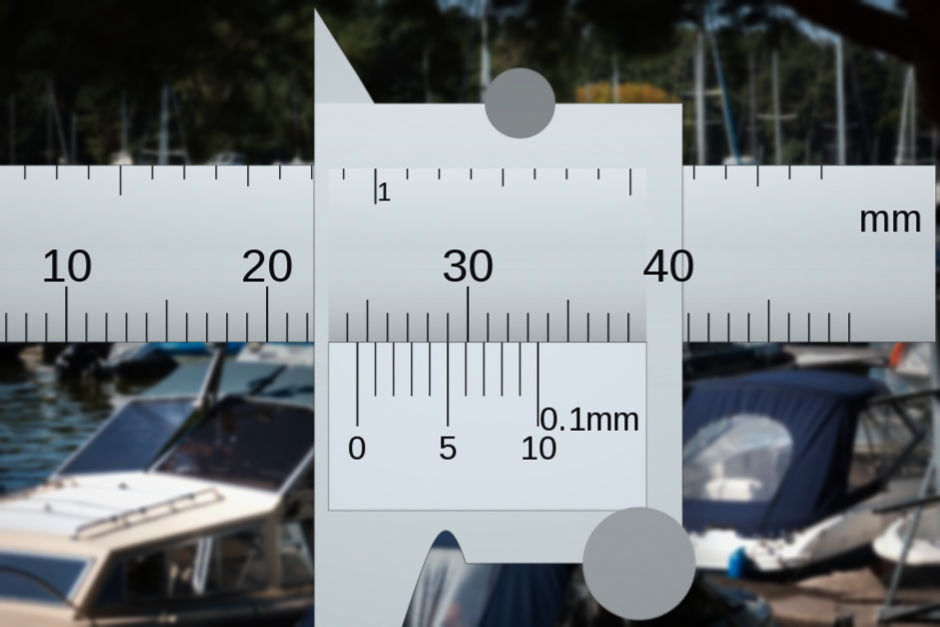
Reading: **24.5** mm
